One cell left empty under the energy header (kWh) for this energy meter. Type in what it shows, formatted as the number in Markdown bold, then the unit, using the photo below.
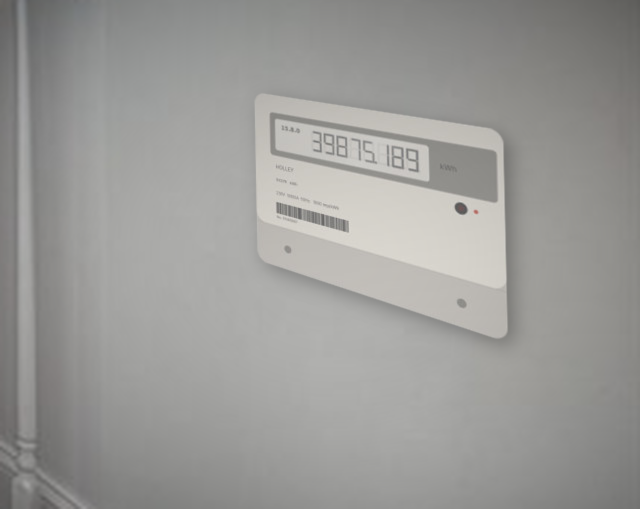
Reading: **39875.189** kWh
